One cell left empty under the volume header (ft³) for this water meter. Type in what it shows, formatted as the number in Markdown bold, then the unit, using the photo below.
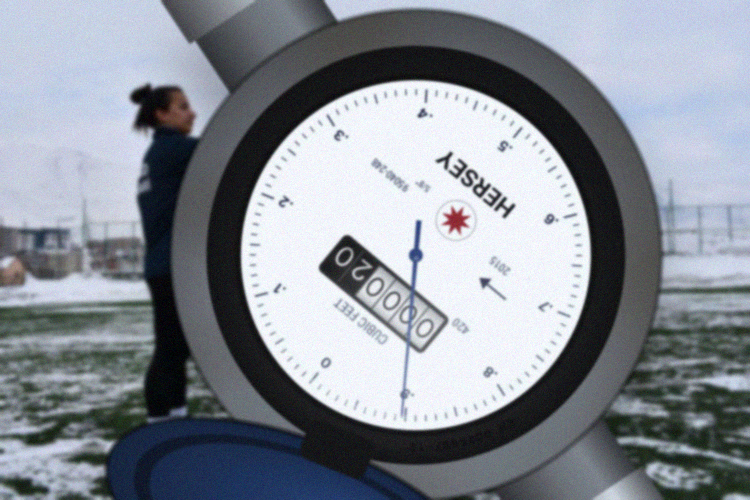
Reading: **19.90** ft³
